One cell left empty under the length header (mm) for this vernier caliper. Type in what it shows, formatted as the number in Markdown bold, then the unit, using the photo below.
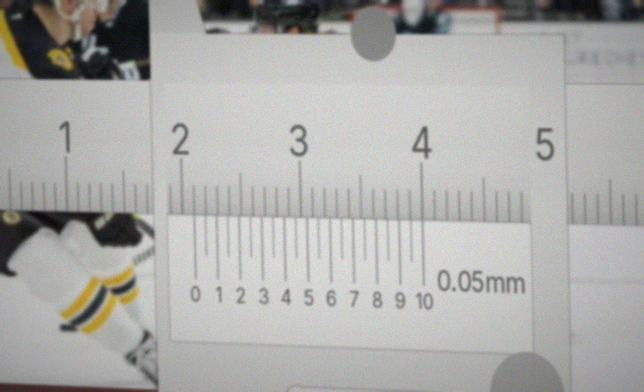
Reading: **21.0** mm
